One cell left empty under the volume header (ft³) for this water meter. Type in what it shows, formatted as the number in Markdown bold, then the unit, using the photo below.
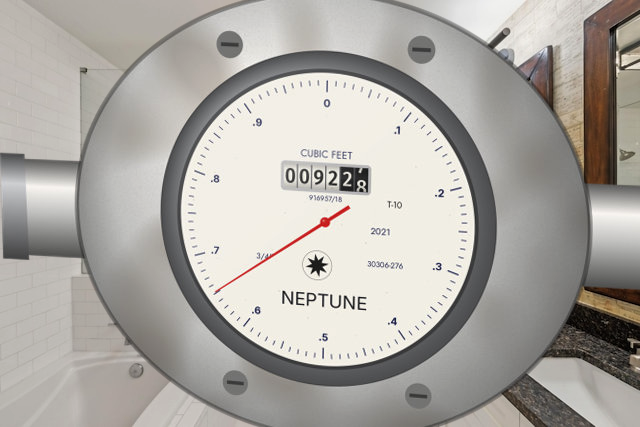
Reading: **9227.65** ft³
